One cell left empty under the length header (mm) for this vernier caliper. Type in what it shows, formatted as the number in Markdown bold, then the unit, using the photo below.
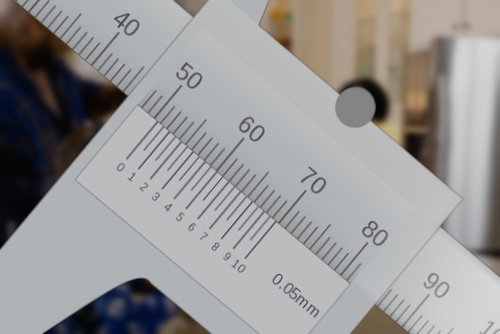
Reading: **50.6** mm
